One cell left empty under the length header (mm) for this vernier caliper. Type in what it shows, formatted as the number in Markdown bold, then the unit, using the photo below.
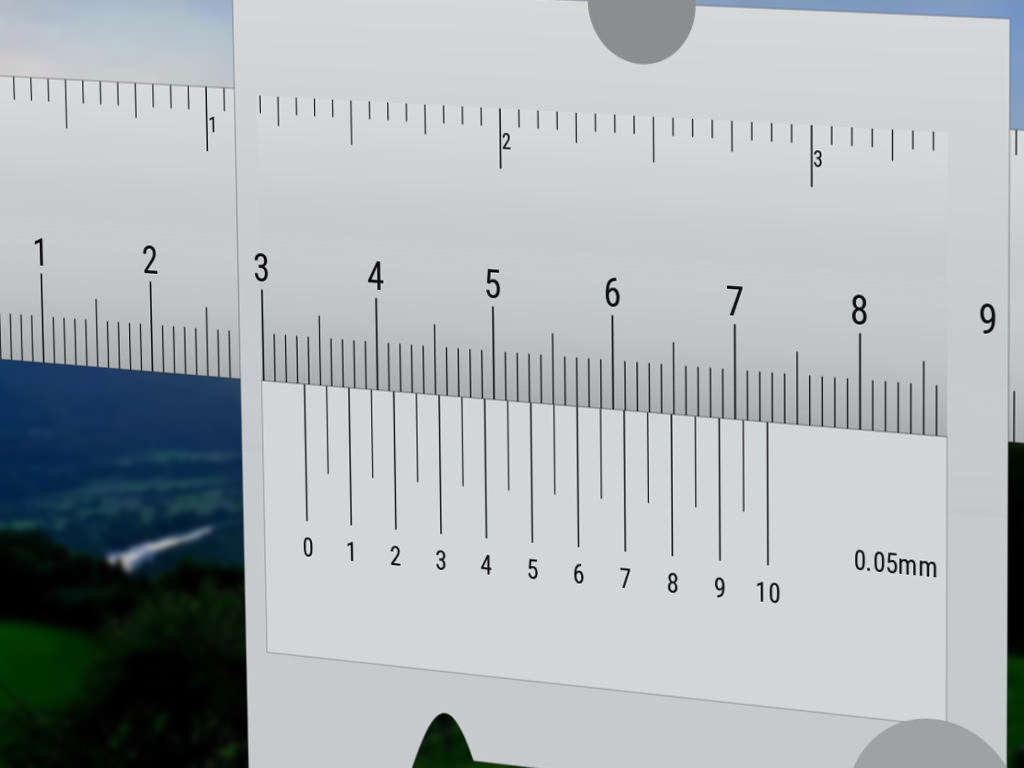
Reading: **33.6** mm
